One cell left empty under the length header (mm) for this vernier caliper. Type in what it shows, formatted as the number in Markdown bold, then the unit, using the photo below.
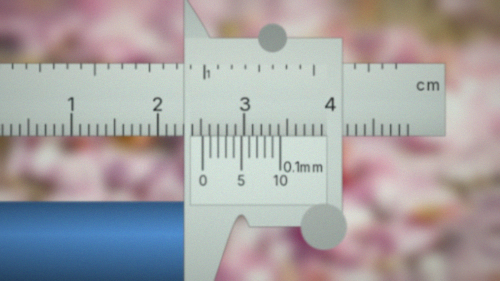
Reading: **25.2** mm
